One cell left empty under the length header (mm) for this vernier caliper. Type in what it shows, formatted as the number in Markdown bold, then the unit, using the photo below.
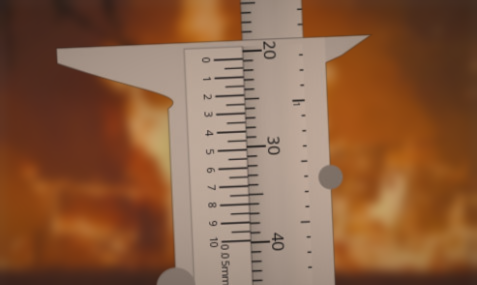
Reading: **20.8** mm
